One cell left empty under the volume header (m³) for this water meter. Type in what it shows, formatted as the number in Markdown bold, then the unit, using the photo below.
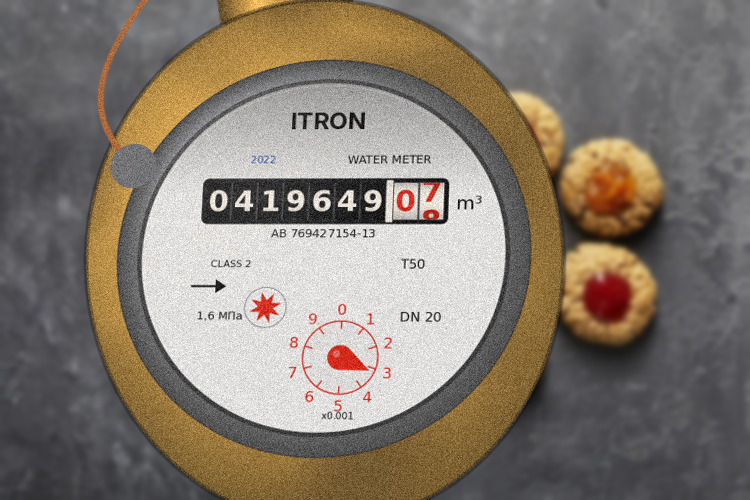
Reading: **419649.073** m³
